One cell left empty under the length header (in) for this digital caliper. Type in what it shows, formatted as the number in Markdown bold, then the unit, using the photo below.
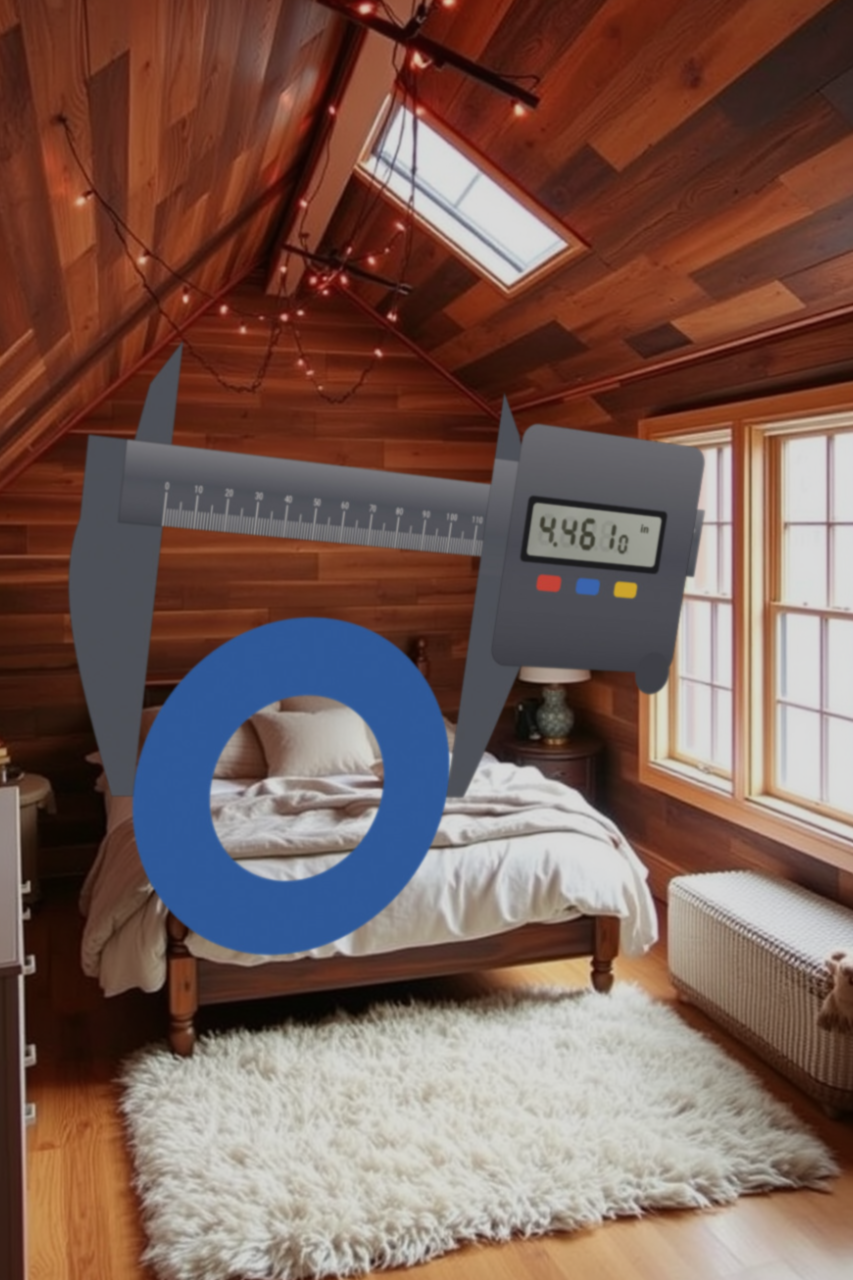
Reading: **4.4610** in
